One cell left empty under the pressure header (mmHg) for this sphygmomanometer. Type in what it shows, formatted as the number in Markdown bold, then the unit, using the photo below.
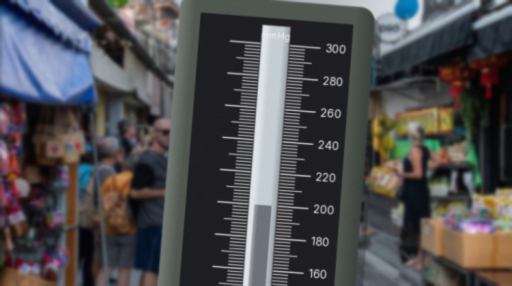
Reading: **200** mmHg
